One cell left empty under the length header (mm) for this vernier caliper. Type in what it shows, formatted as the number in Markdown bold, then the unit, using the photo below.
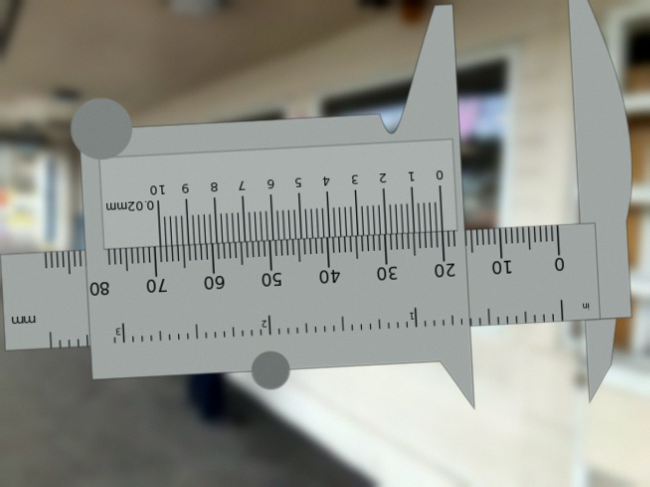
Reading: **20.0** mm
